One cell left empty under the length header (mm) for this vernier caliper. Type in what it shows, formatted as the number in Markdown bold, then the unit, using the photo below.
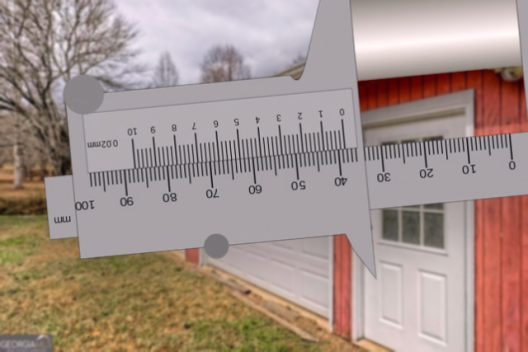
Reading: **38.5** mm
